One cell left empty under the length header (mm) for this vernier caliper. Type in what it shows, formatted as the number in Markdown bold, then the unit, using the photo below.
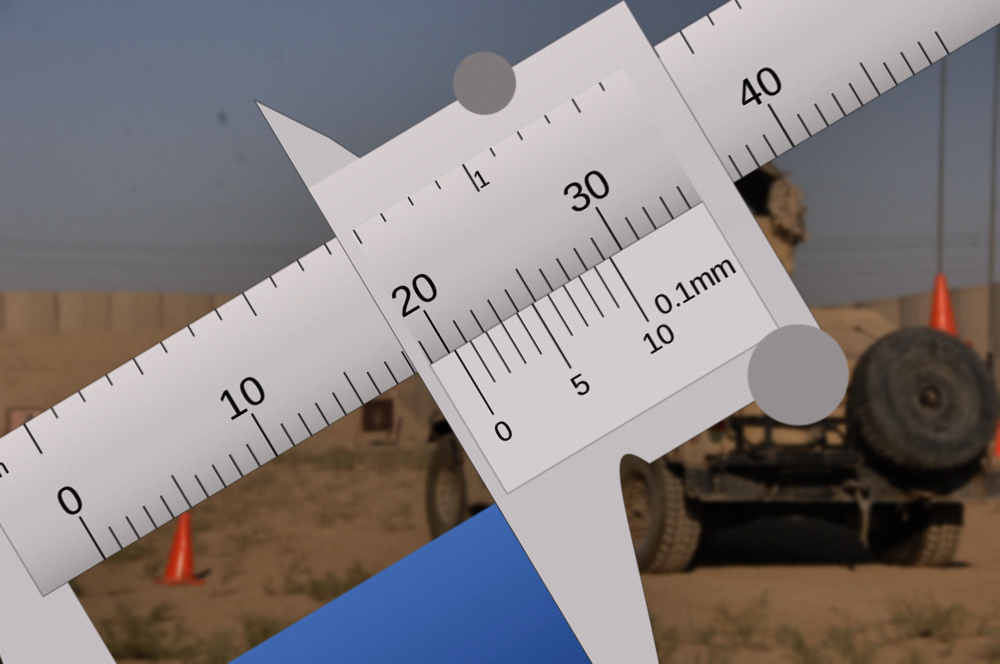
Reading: **20.3** mm
